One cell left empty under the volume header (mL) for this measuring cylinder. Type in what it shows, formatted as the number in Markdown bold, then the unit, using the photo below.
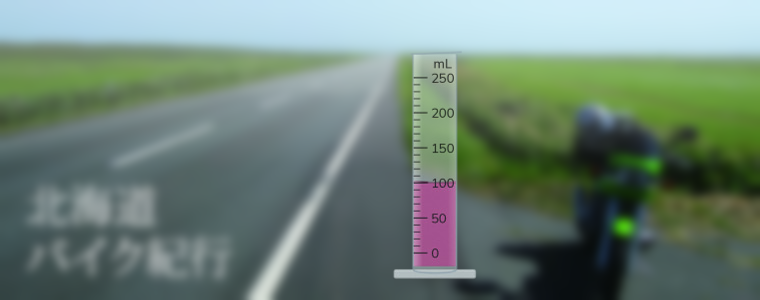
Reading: **100** mL
